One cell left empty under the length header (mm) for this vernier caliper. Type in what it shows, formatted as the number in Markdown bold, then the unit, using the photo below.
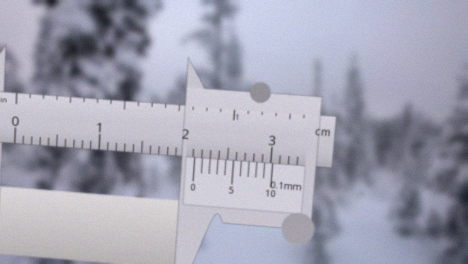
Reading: **21.2** mm
